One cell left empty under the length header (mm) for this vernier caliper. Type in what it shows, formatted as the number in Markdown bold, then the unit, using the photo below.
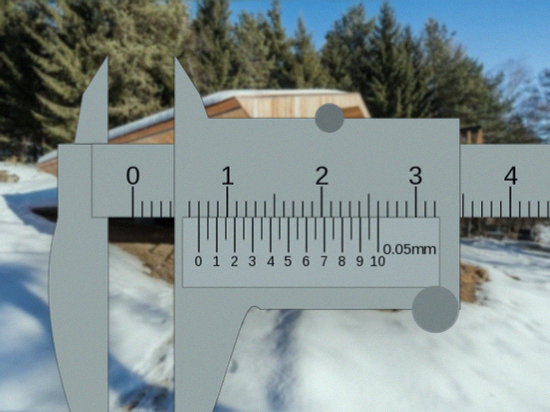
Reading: **7.0** mm
